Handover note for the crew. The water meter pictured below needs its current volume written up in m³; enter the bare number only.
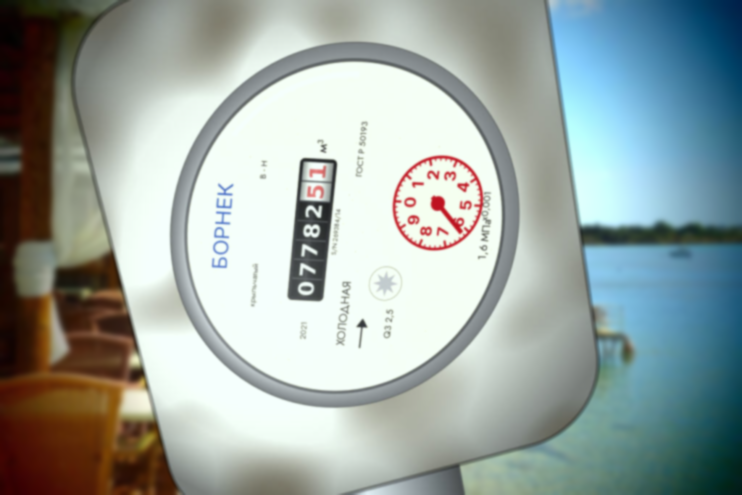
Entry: 7782.516
